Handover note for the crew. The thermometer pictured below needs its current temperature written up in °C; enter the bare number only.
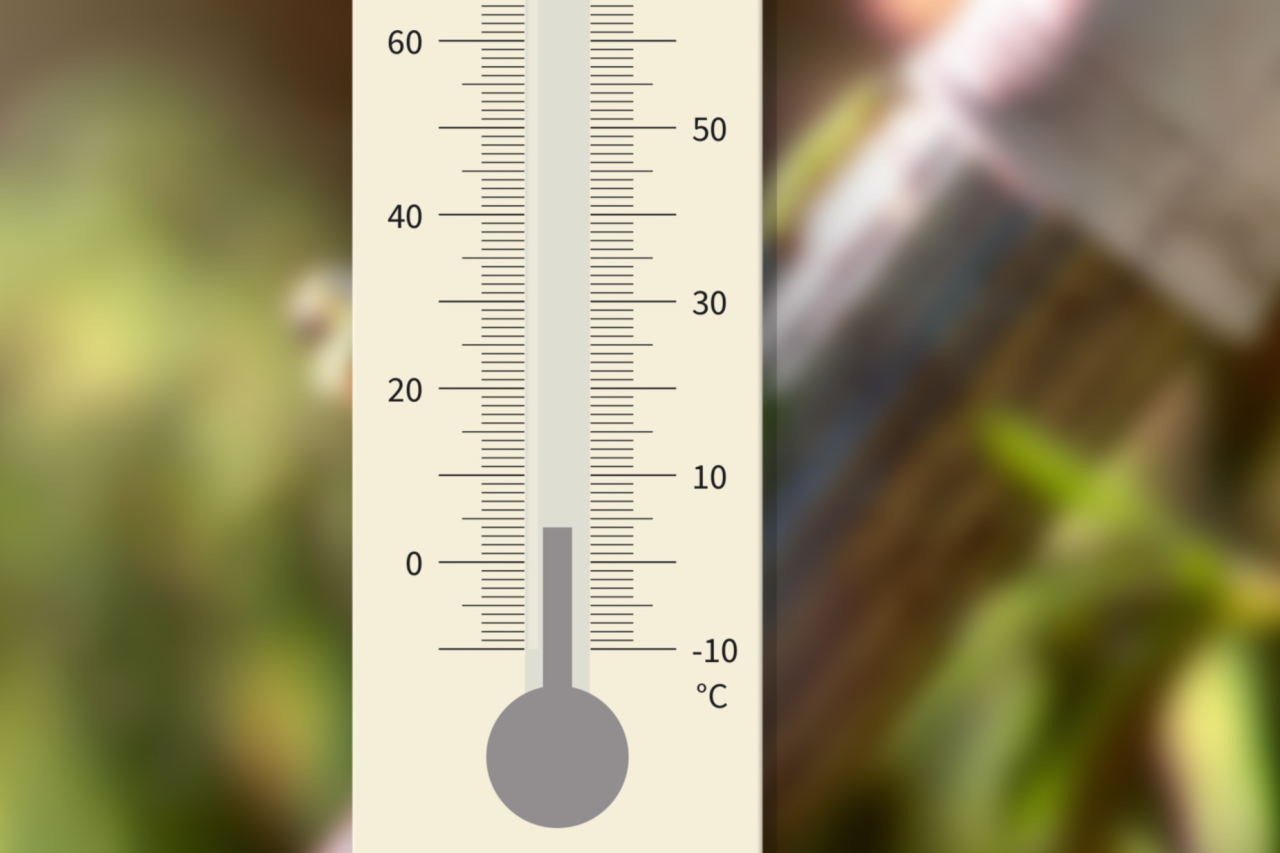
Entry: 4
